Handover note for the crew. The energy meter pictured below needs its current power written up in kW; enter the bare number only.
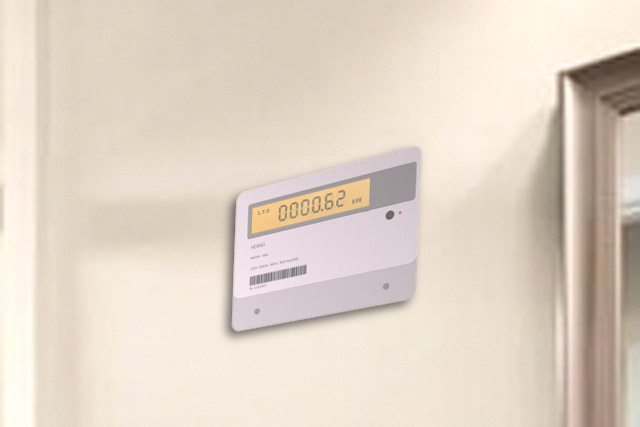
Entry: 0.62
